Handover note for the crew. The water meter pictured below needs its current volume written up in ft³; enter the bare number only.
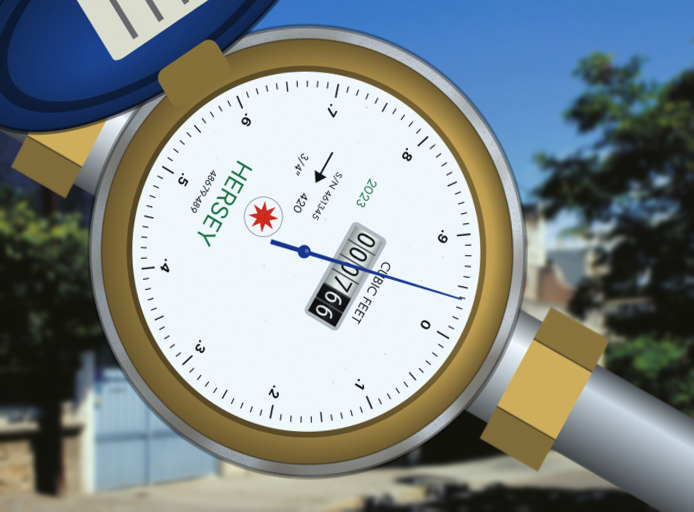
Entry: 765.96
